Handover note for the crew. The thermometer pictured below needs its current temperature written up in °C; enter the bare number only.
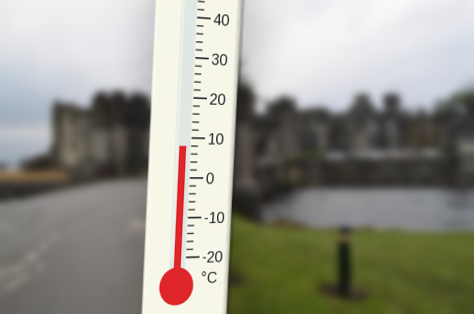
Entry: 8
